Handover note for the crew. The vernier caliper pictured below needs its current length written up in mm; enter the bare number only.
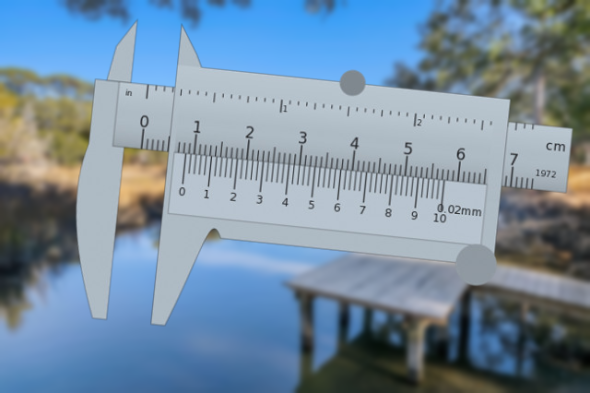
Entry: 8.4
